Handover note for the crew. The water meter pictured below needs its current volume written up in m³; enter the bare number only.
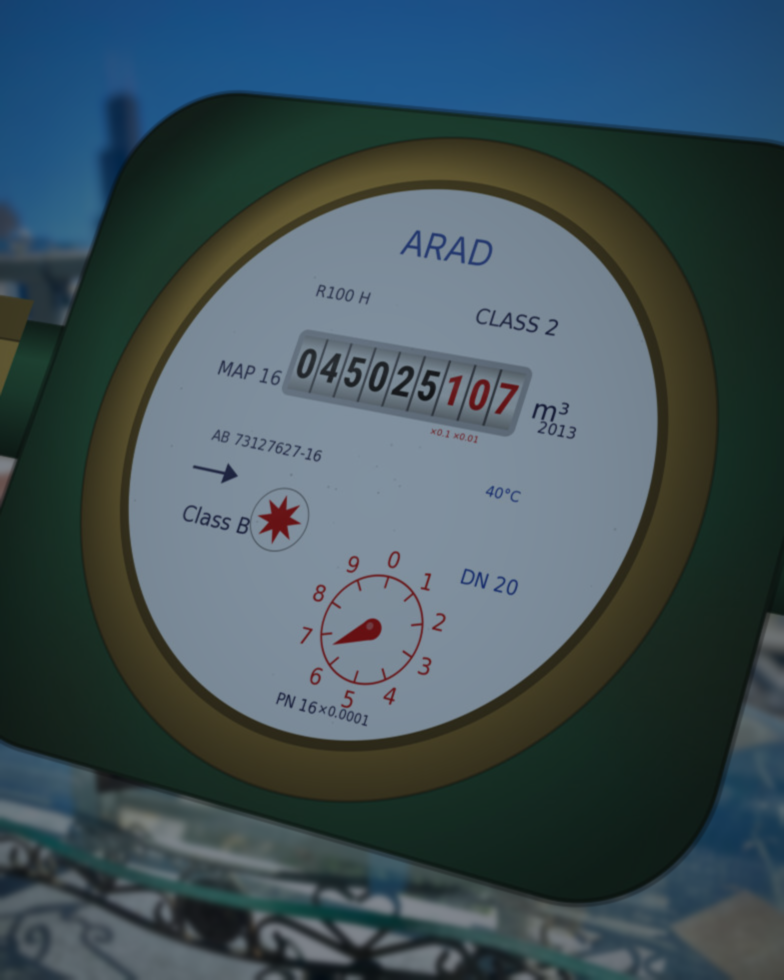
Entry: 45025.1076
